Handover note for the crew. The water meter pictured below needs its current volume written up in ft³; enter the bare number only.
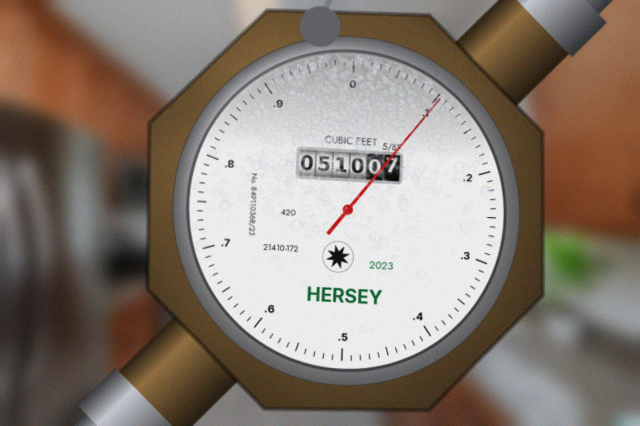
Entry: 51007.10
